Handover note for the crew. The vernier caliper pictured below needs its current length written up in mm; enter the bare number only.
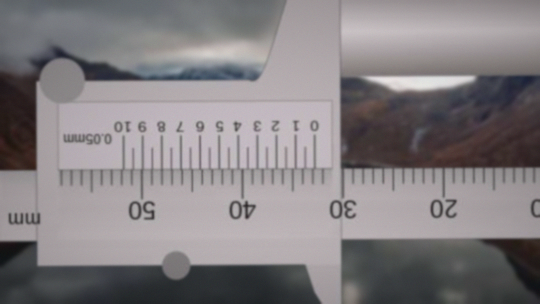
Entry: 32.8
